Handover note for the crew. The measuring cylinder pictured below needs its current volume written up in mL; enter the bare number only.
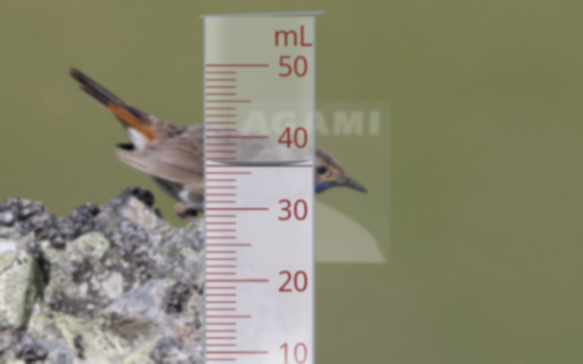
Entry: 36
